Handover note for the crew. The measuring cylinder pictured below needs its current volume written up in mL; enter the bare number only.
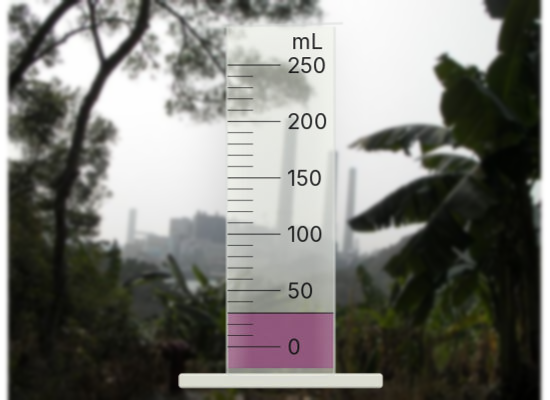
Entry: 30
